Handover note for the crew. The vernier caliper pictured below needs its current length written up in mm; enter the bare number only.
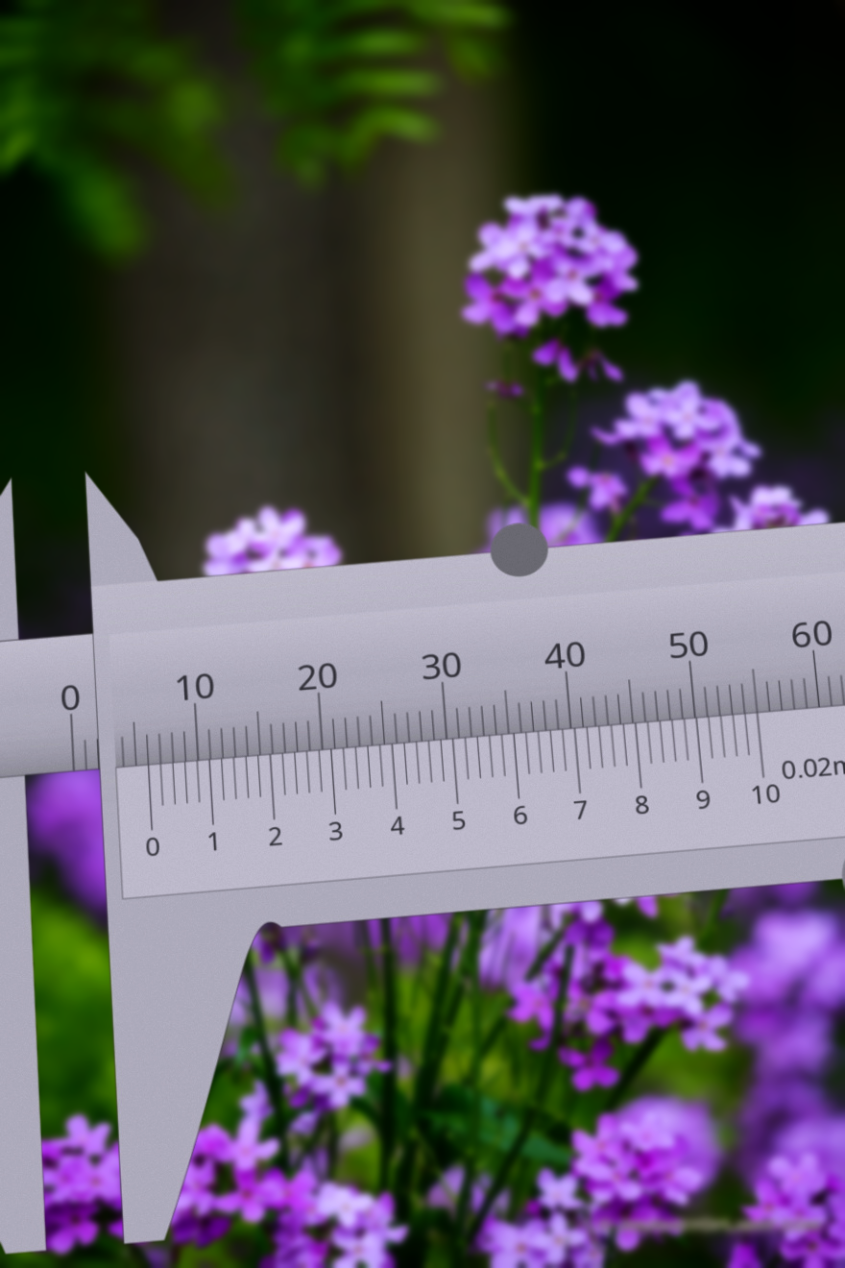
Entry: 6.0
